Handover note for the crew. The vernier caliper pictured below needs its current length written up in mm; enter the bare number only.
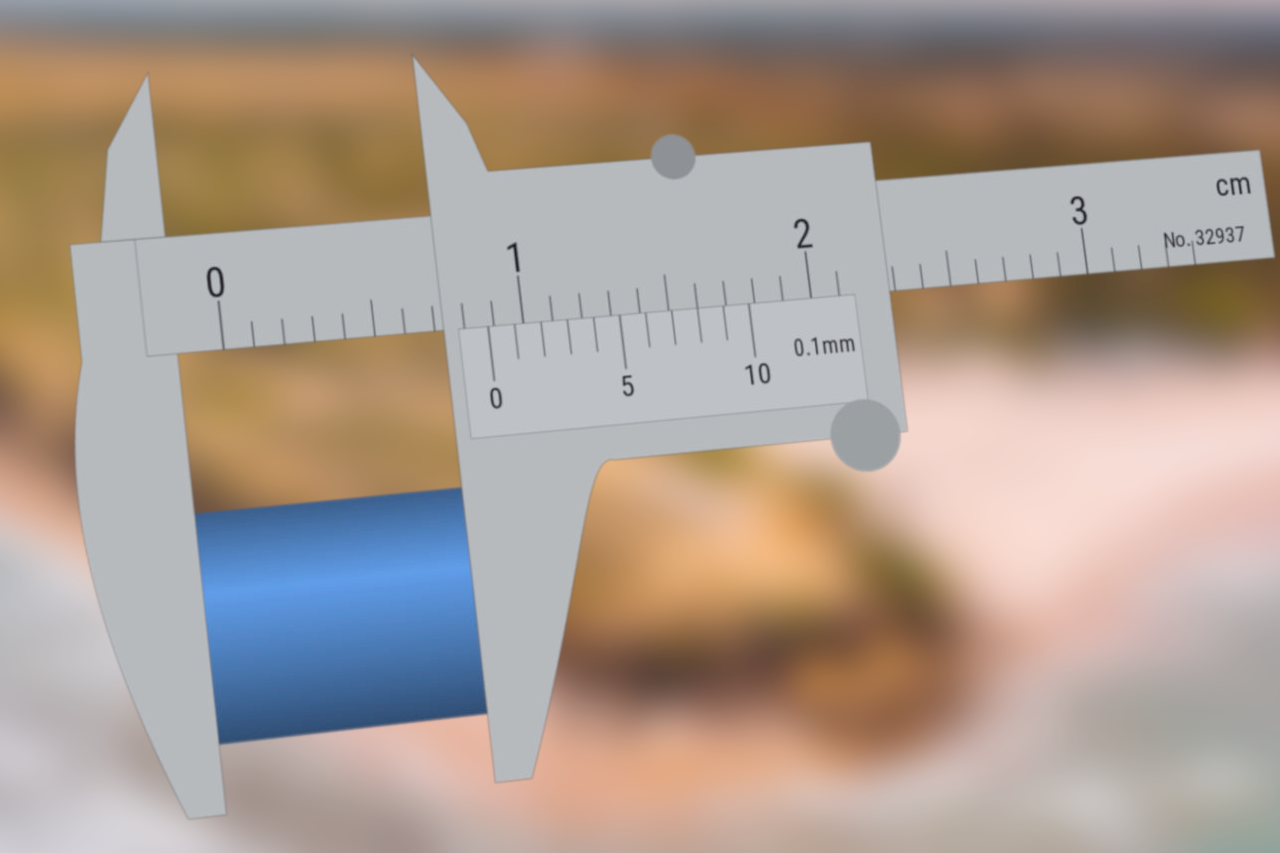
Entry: 8.8
